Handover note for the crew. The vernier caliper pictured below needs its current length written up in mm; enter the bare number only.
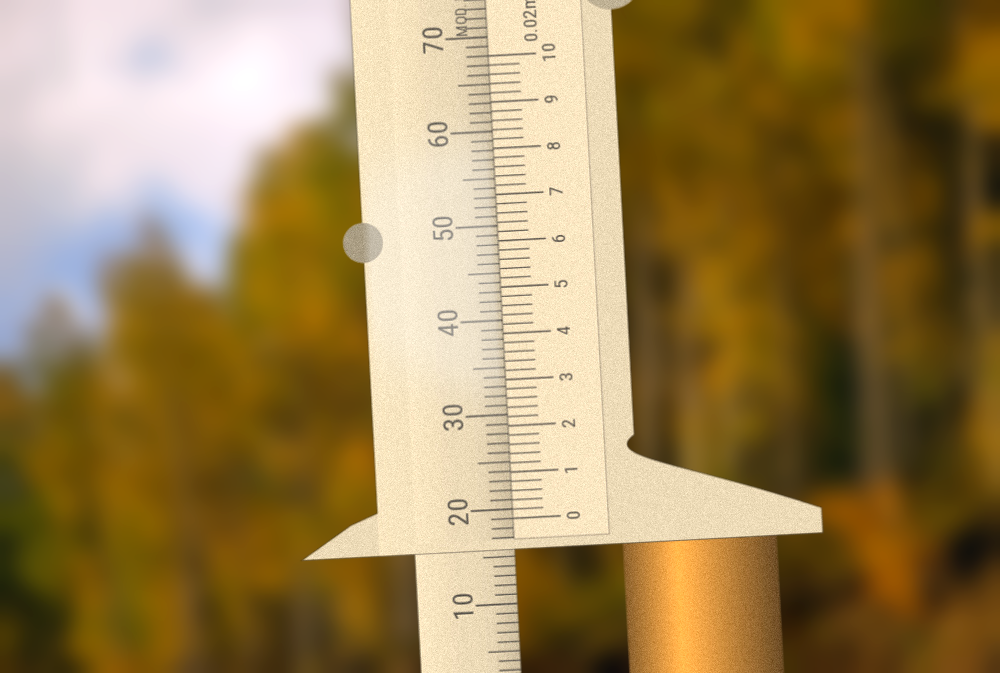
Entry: 19.0
